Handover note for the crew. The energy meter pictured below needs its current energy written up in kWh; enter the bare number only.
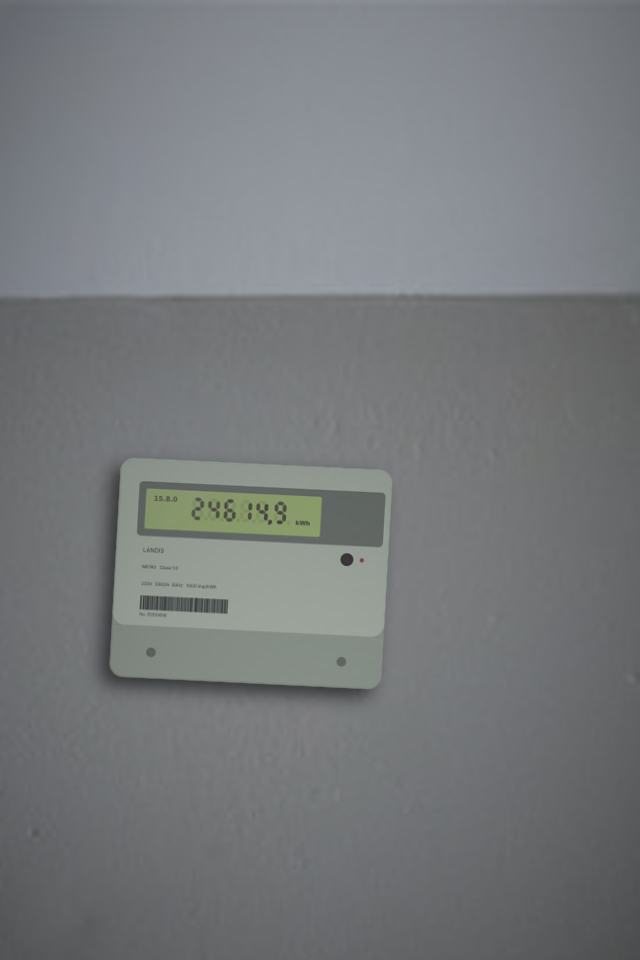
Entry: 24614.9
